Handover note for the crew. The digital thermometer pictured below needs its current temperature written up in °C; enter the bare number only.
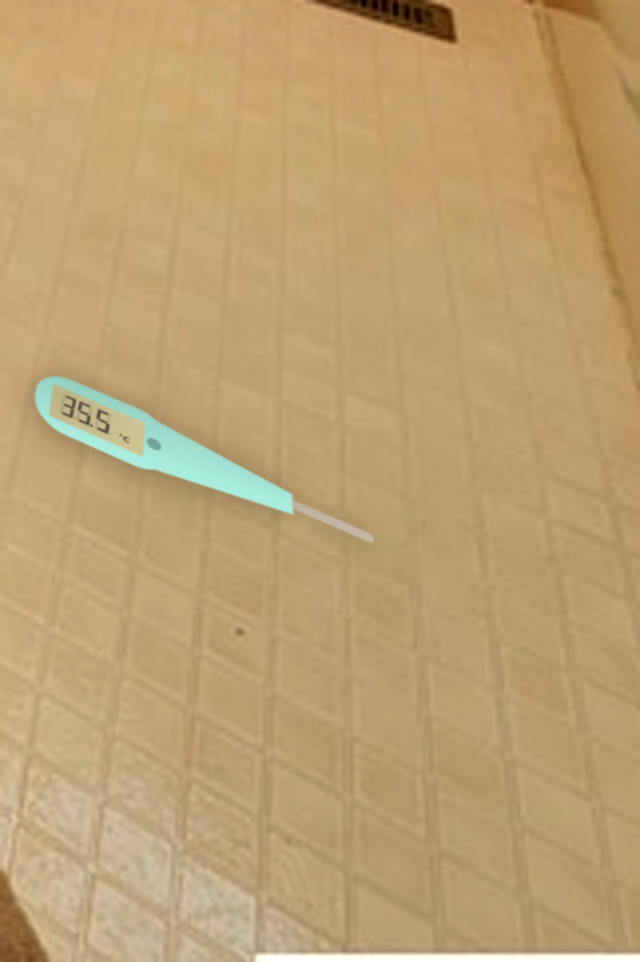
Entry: 35.5
